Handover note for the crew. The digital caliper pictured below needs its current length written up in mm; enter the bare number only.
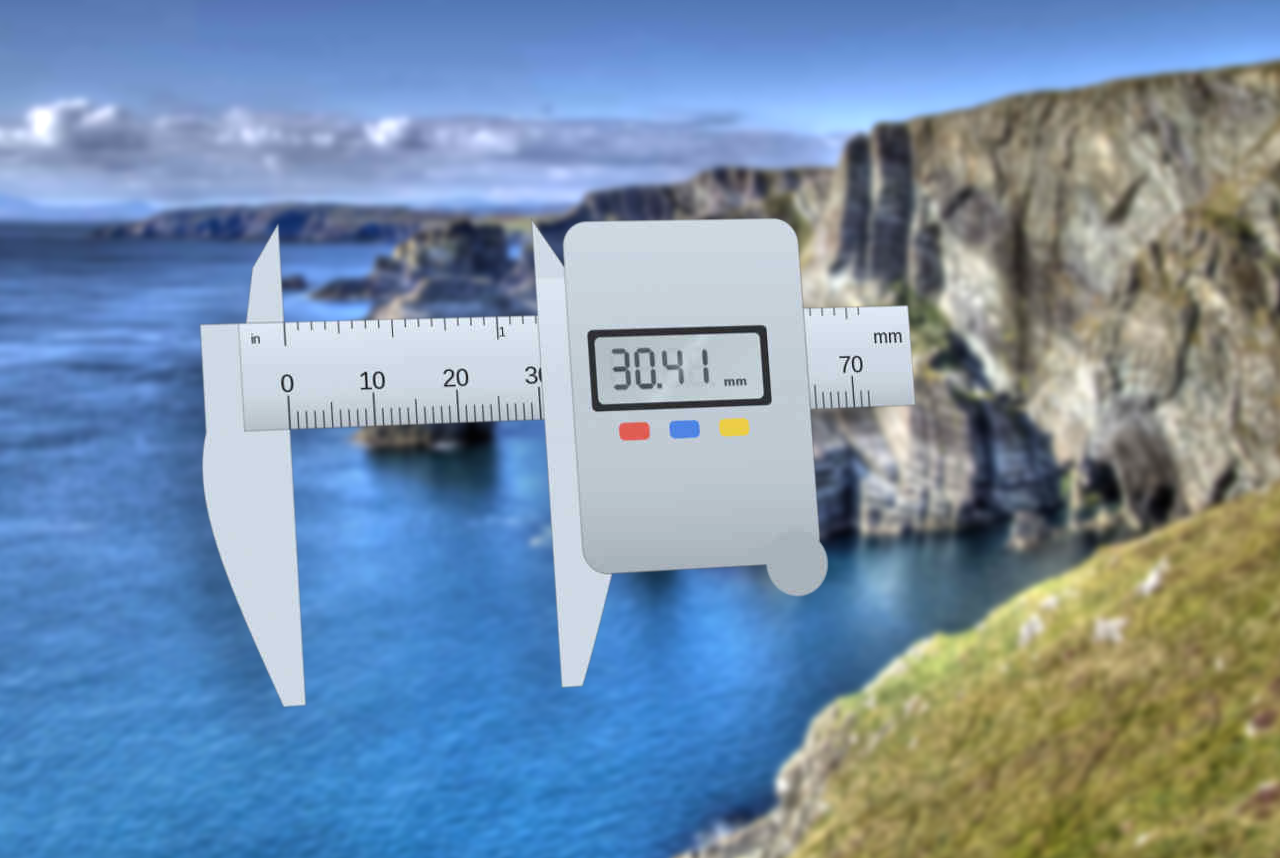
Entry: 30.41
